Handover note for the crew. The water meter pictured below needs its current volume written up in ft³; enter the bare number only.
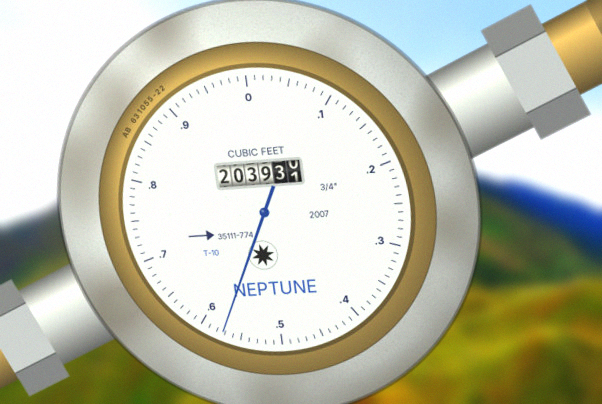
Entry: 203930.57
